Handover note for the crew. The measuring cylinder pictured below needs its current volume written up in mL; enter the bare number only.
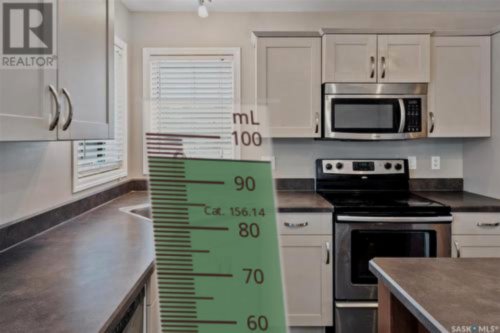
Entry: 95
